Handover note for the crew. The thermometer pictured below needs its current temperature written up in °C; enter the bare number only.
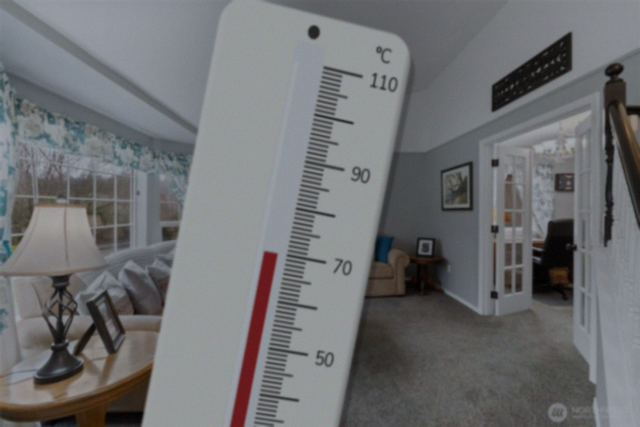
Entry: 70
